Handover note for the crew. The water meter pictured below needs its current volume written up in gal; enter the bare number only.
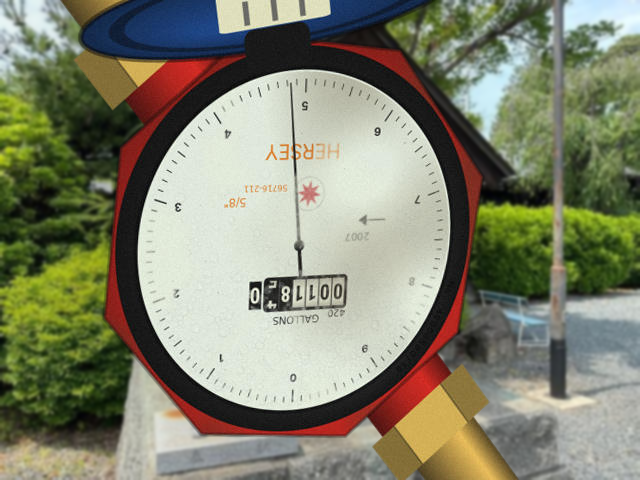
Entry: 11844.8
